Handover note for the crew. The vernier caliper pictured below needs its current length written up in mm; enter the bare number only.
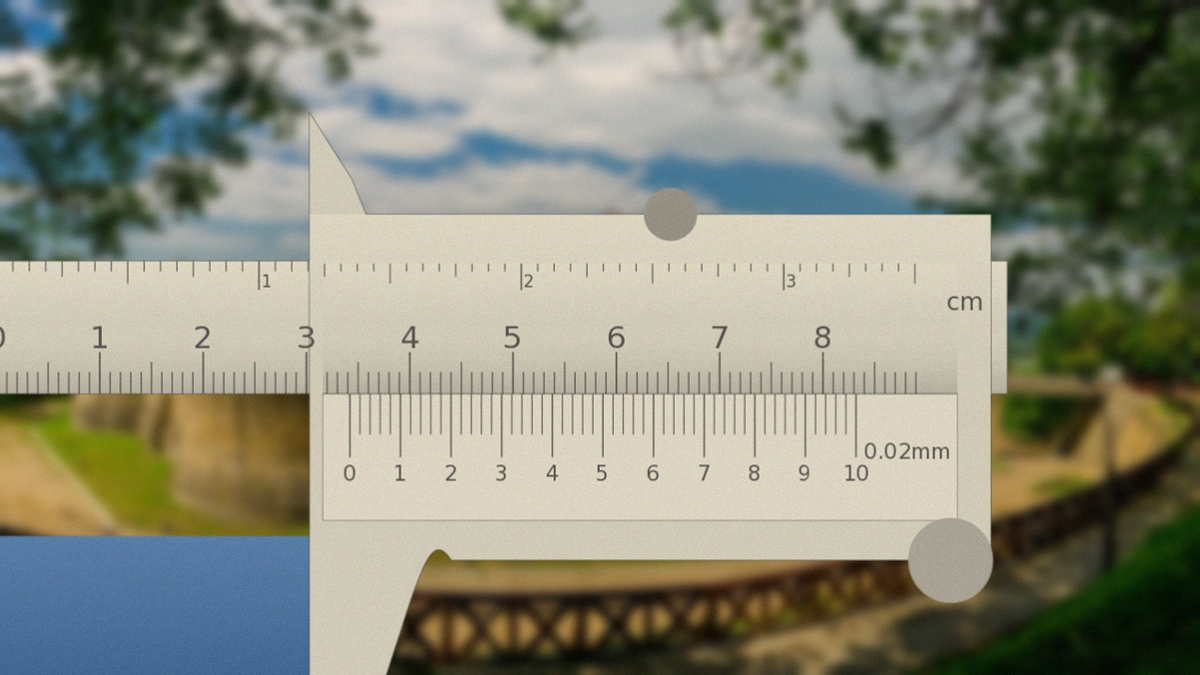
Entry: 34.2
